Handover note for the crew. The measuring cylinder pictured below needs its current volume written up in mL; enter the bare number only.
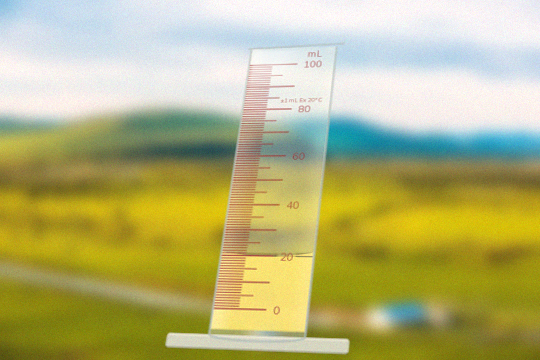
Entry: 20
